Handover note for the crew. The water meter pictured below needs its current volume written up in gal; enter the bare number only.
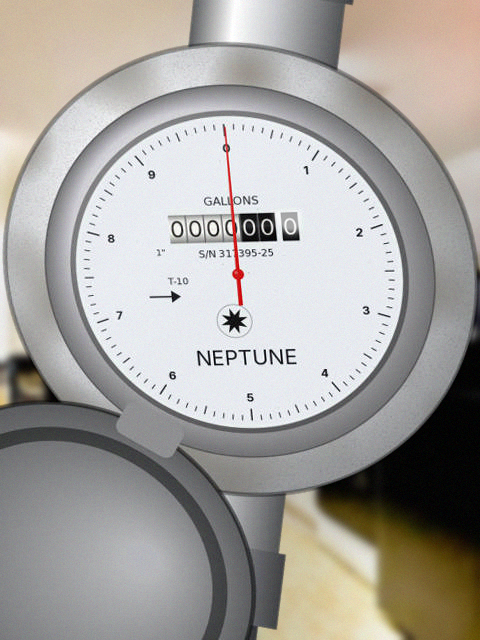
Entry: 0.0
